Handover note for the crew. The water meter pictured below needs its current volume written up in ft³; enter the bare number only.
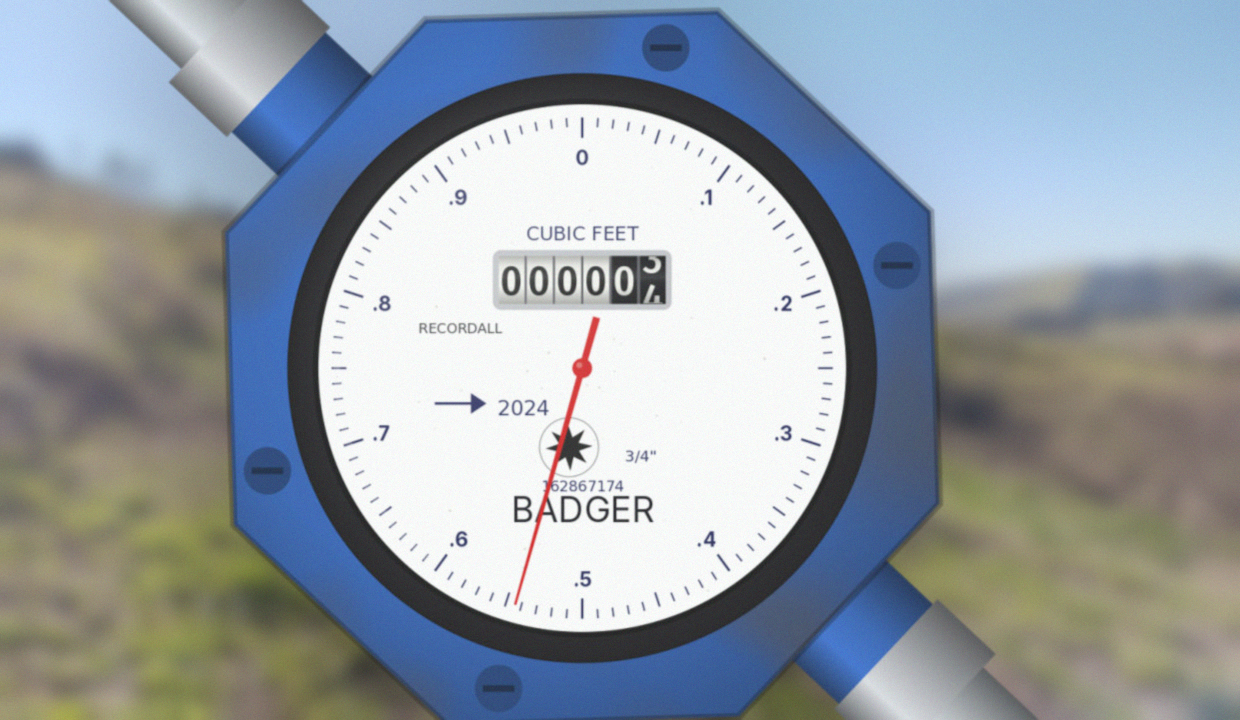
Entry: 3.54
